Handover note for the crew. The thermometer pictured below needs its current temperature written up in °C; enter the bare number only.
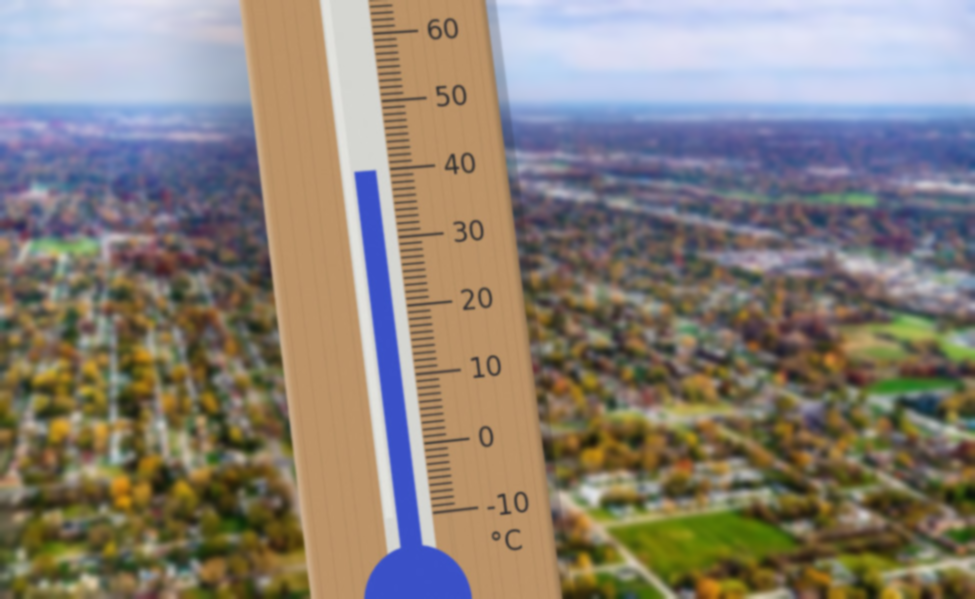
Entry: 40
